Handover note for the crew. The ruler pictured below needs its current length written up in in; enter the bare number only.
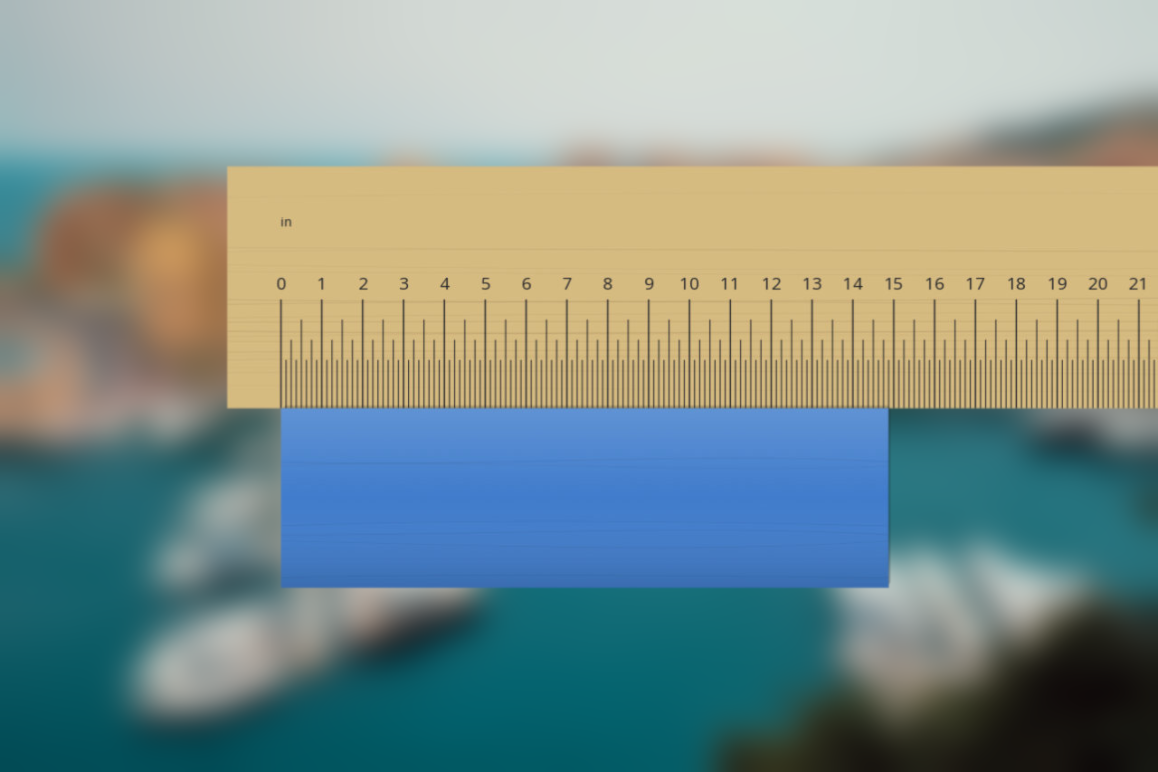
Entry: 14.875
